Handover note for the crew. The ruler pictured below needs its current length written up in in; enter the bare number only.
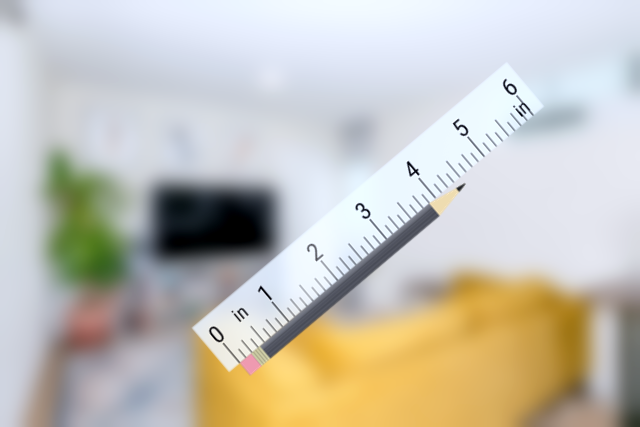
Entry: 4.5
